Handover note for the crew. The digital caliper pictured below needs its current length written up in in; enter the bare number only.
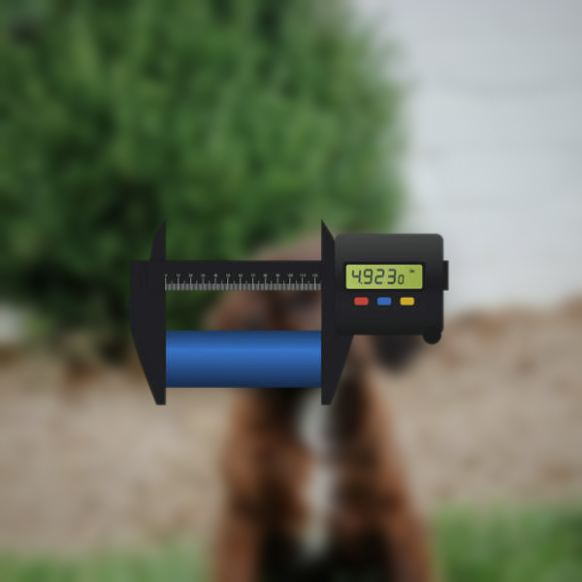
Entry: 4.9230
